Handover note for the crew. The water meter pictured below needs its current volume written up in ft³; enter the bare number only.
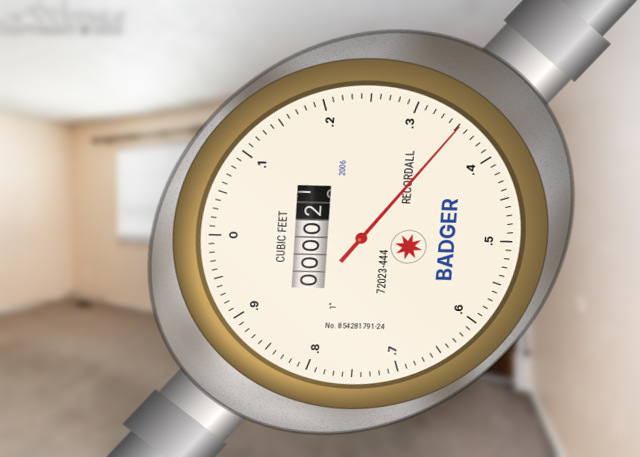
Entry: 21.35
